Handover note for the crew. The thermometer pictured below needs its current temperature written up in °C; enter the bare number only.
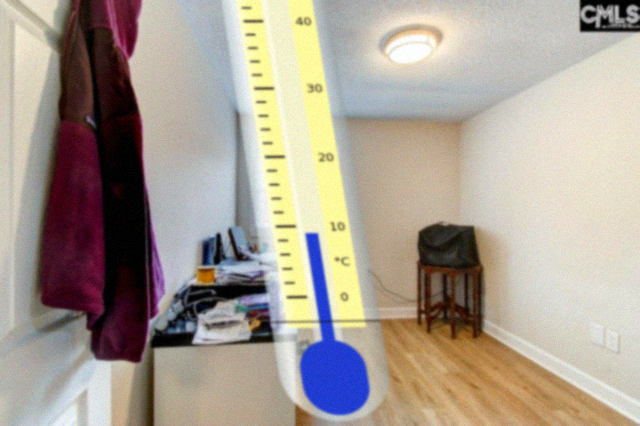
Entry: 9
